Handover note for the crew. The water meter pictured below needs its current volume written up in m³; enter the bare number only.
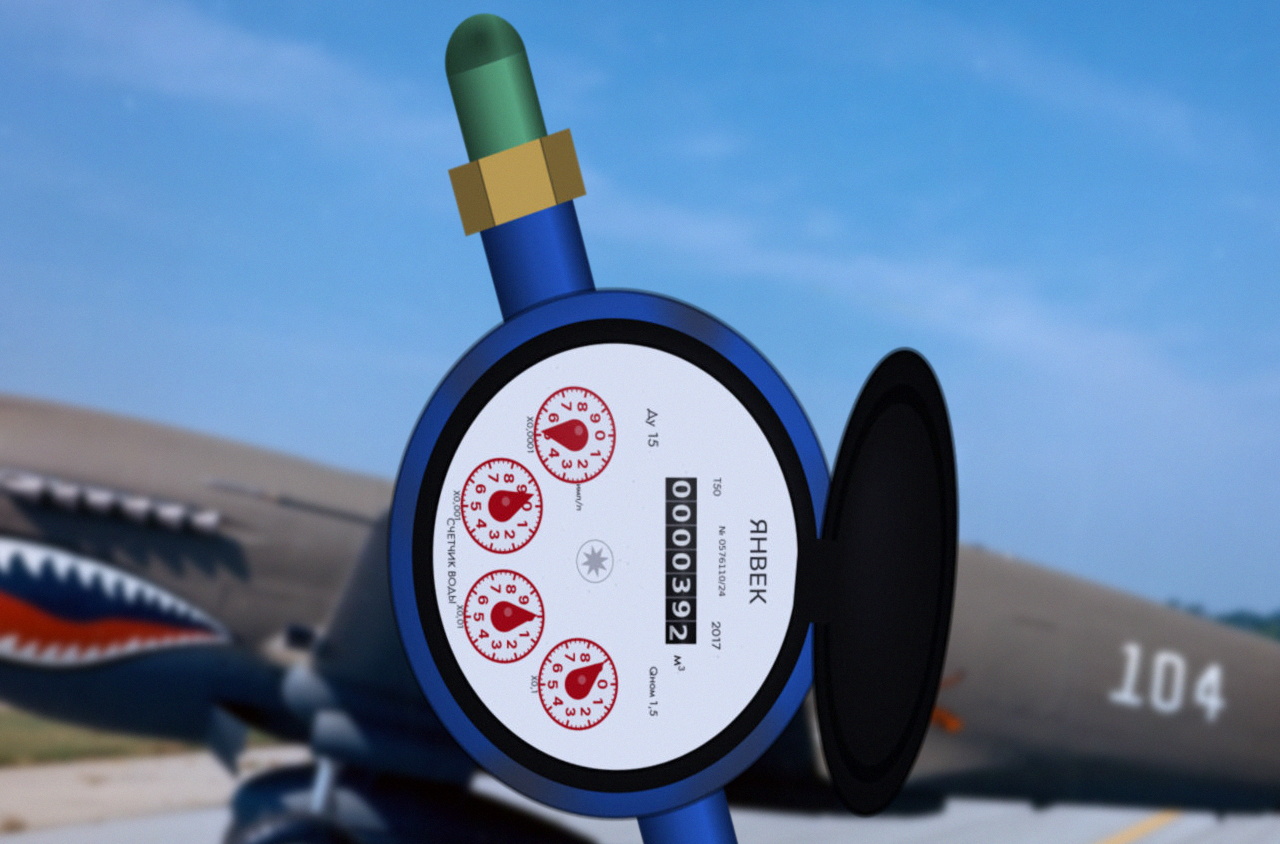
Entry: 391.8995
